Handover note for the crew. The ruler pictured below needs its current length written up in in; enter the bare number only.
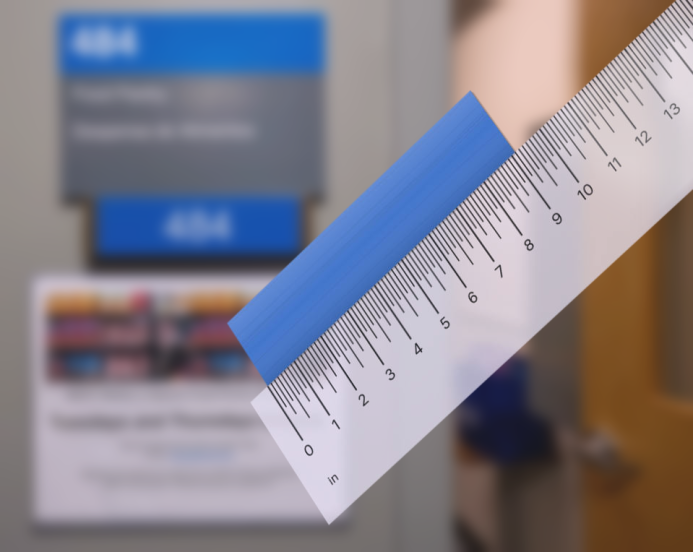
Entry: 9.125
